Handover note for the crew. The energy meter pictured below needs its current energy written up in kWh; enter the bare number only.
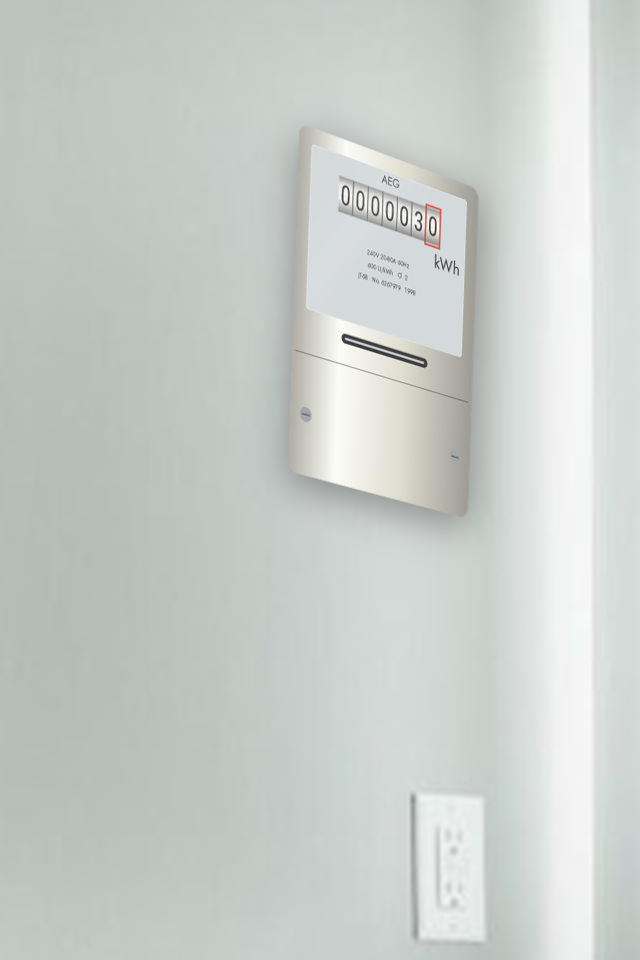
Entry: 3.0
